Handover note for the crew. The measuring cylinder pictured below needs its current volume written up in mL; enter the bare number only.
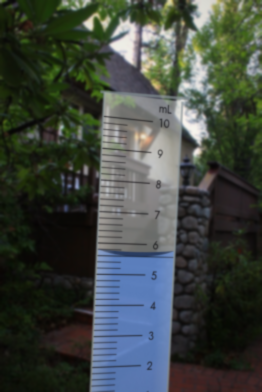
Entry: 5.6
